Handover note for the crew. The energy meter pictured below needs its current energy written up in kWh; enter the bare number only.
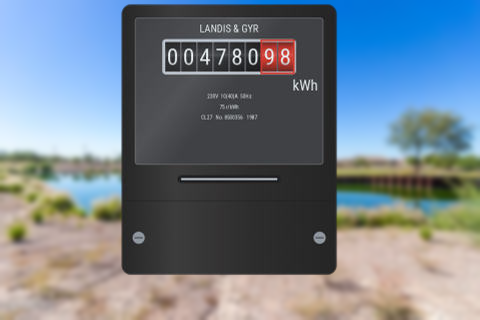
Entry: 4780.98
